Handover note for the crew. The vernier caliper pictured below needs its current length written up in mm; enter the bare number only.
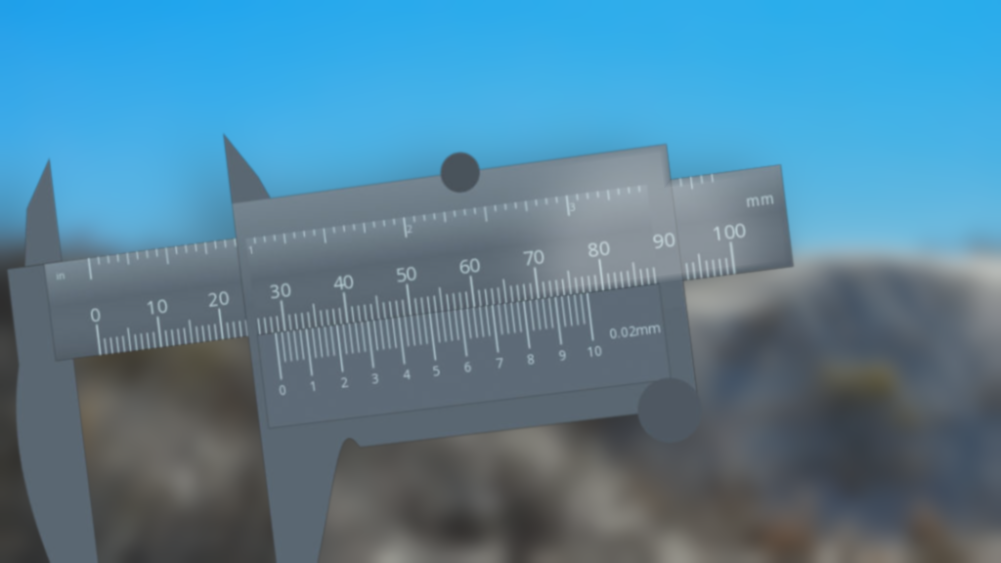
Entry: 28.5
